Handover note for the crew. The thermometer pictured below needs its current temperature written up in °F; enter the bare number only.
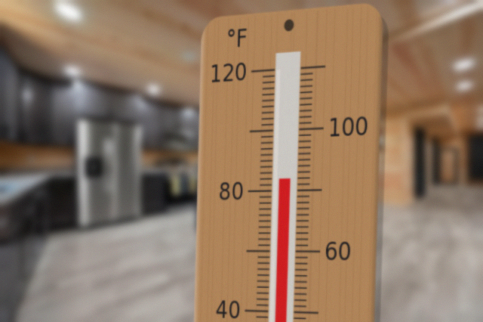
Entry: 84
